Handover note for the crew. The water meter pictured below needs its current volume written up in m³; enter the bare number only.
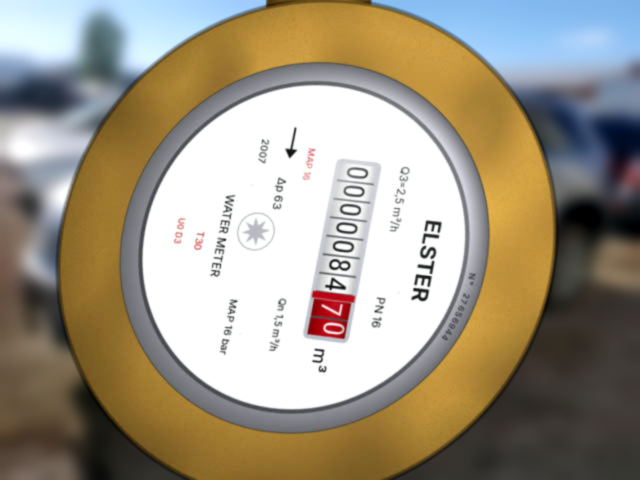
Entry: 84.70
